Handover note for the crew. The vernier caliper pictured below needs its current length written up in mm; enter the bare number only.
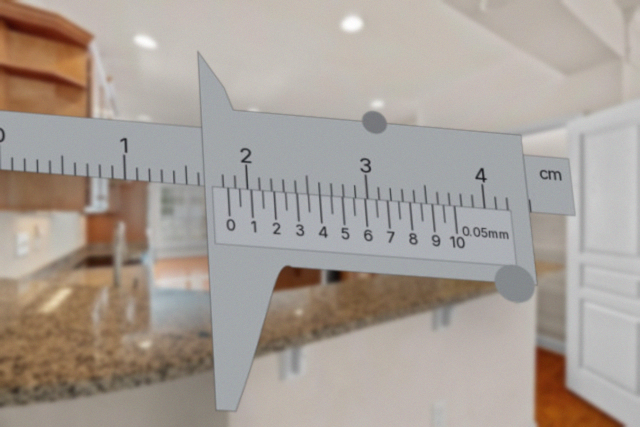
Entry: 18.4
